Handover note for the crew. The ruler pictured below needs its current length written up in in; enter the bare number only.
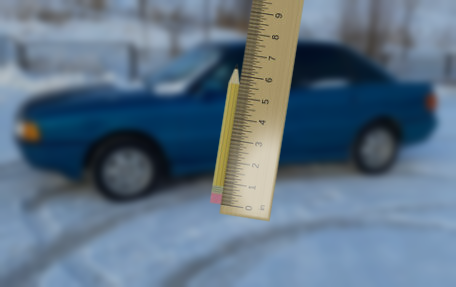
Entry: 6.5
